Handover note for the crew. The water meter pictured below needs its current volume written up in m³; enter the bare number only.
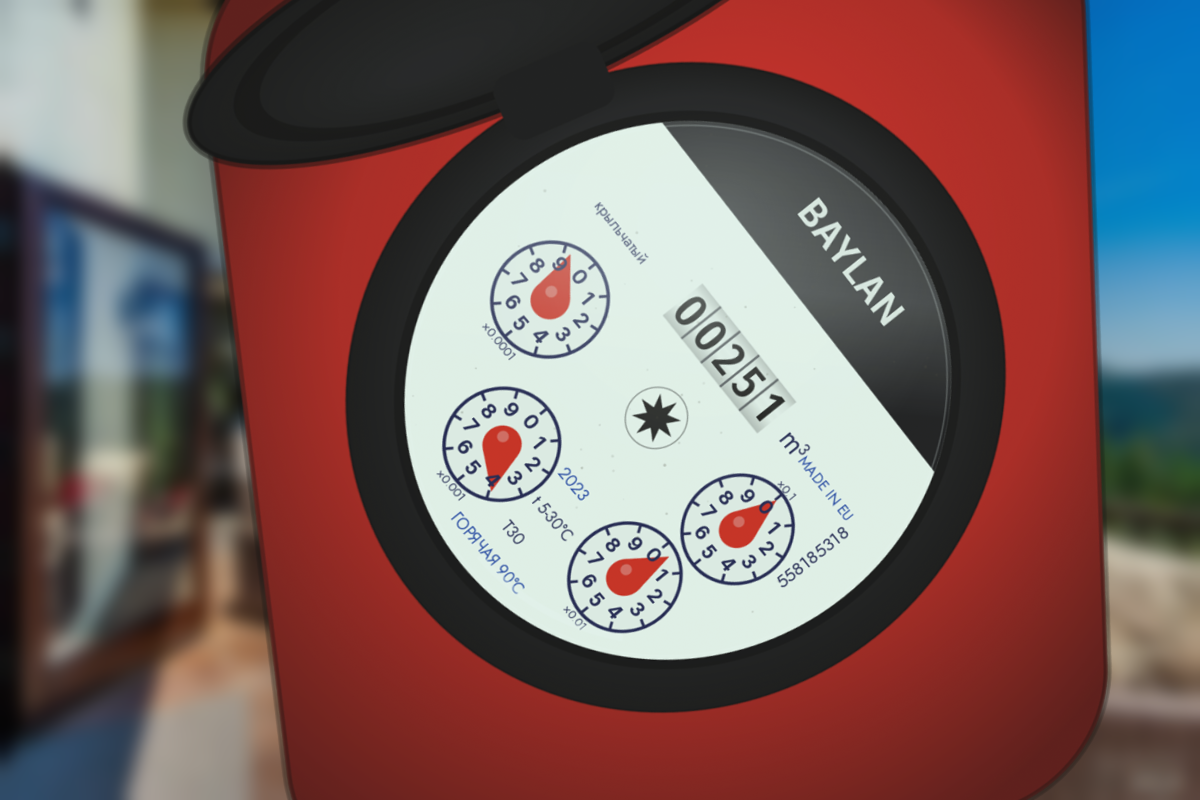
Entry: 251.0039
